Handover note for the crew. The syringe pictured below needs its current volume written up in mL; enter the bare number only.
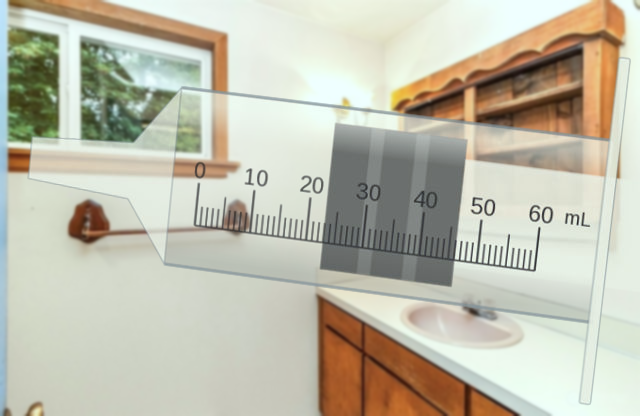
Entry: 23
